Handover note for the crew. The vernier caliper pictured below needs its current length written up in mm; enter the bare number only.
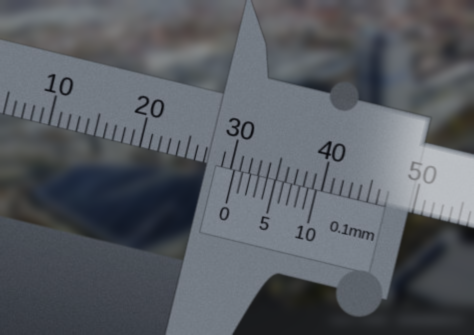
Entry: 30.4
